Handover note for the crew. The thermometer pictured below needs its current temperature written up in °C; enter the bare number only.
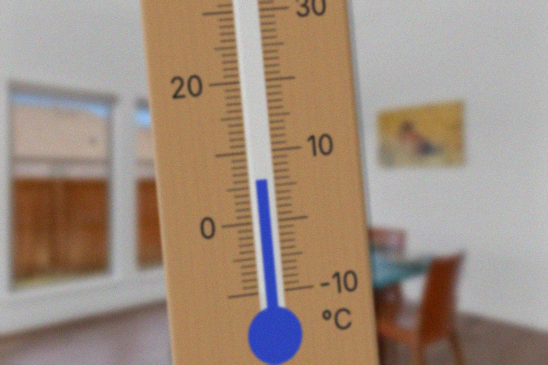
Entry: 6
